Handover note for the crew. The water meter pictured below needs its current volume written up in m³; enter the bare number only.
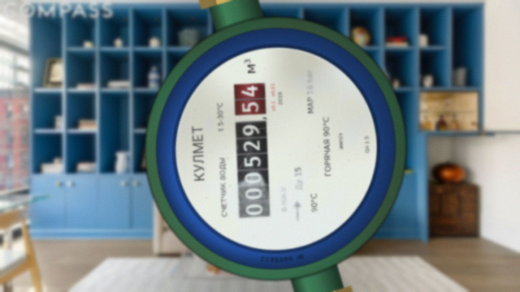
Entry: 529.54
